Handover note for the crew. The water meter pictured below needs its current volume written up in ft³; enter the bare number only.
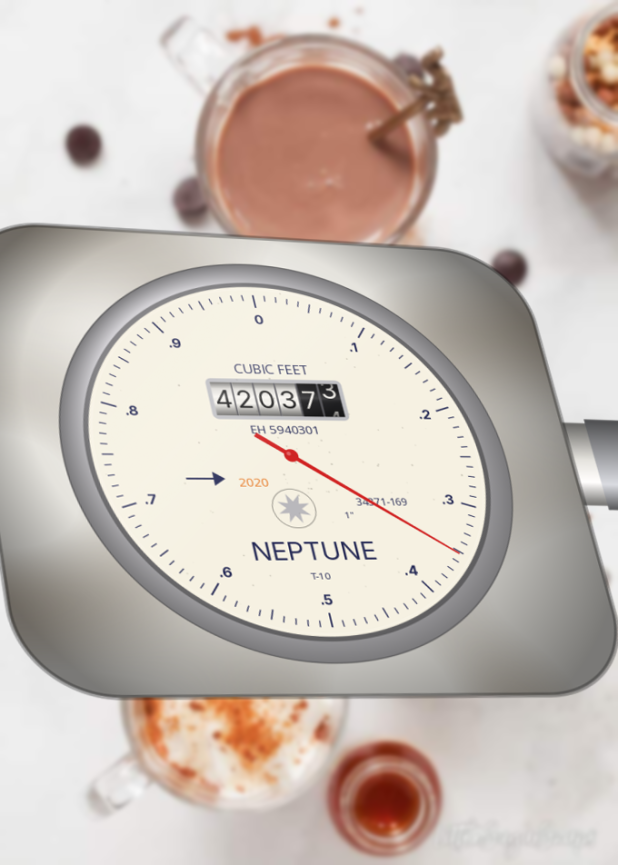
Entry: 420373.35
